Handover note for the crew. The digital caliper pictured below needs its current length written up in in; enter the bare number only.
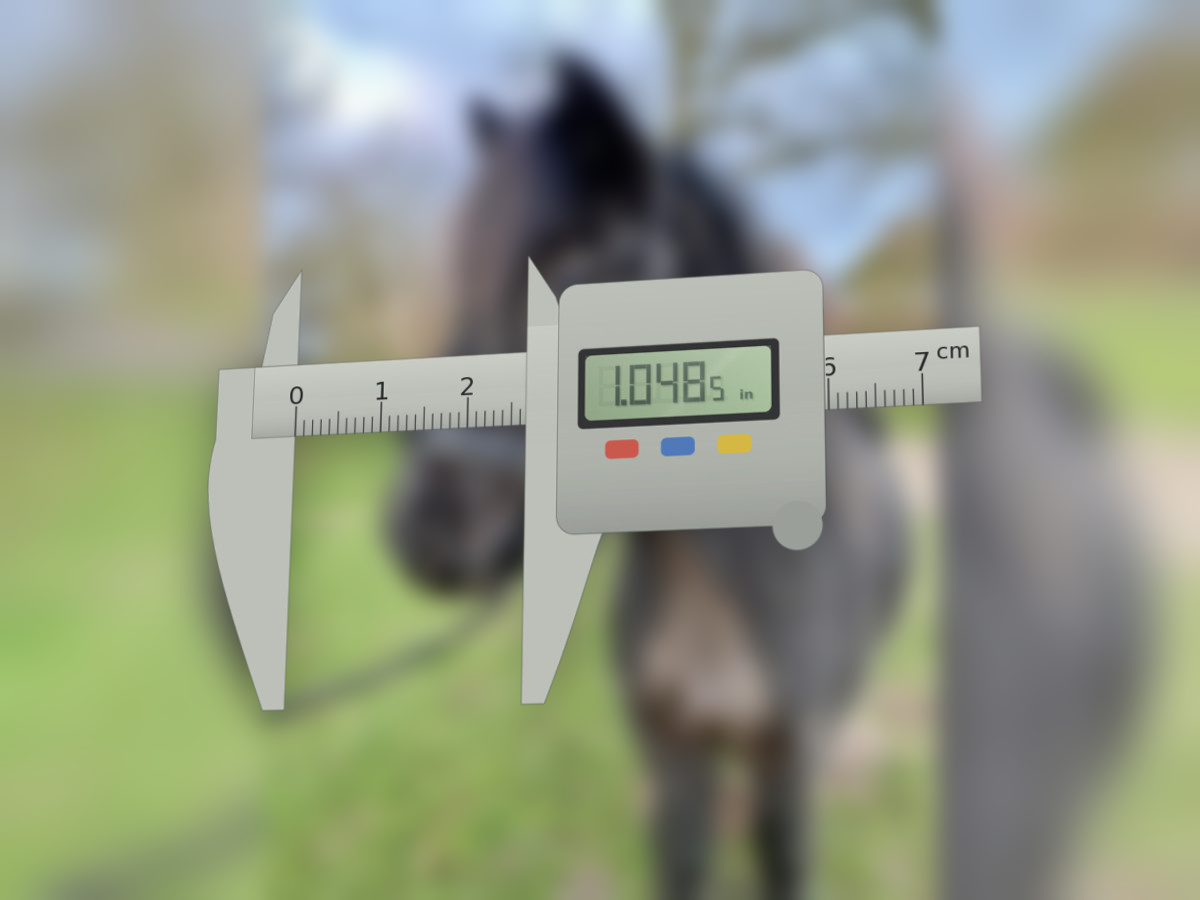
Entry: 1.0485
